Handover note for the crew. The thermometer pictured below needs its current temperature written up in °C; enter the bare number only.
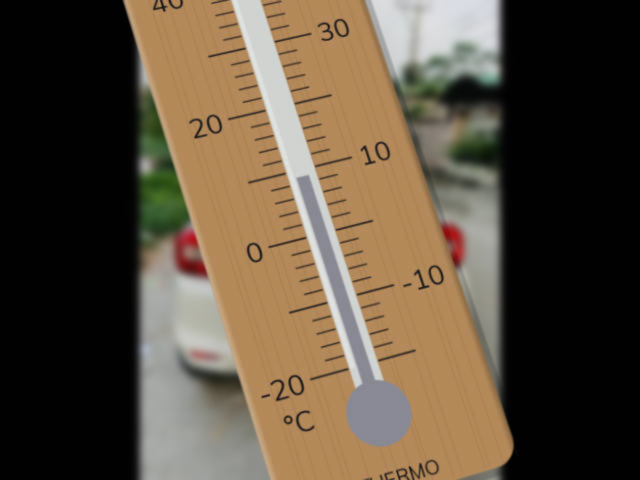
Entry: 9
